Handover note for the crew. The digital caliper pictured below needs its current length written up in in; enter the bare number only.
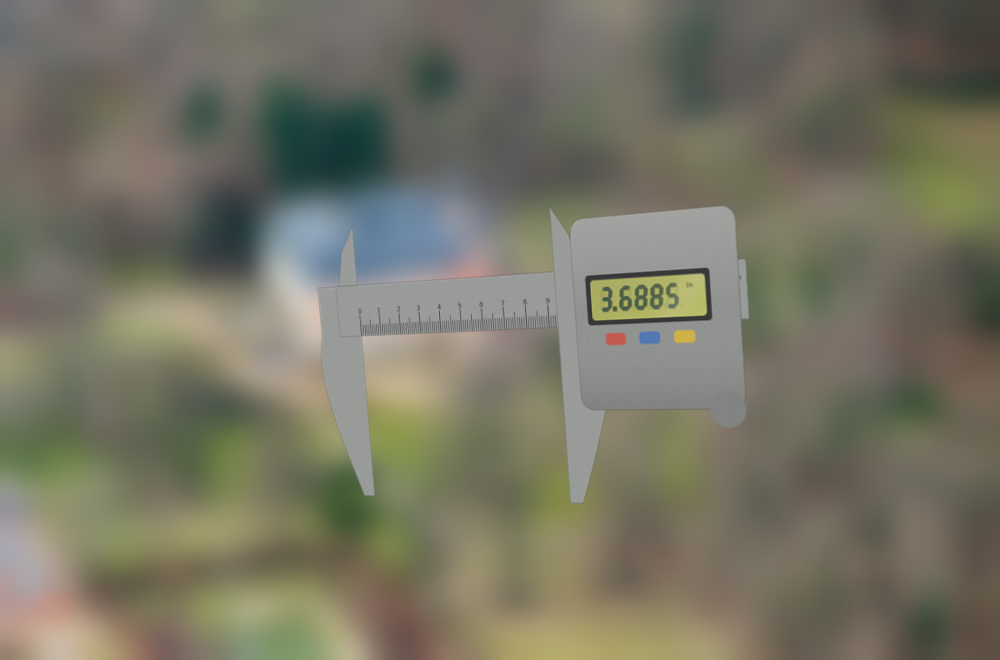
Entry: 3.6885
